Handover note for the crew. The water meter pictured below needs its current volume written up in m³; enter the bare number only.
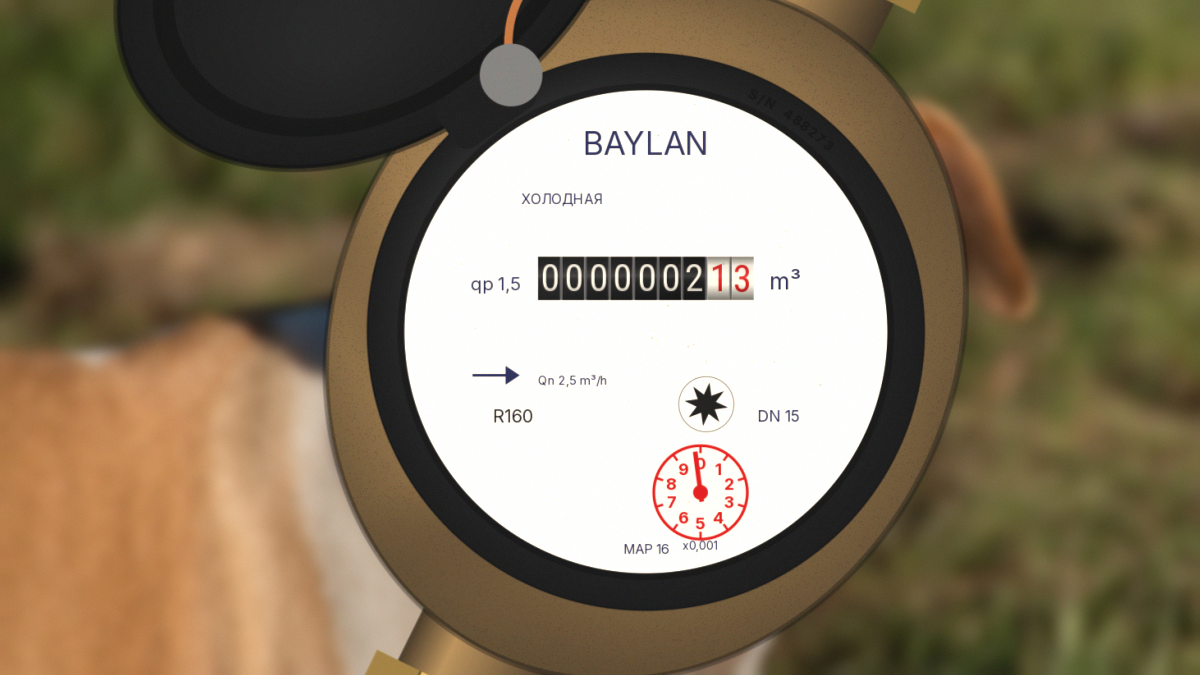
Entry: 2.129
